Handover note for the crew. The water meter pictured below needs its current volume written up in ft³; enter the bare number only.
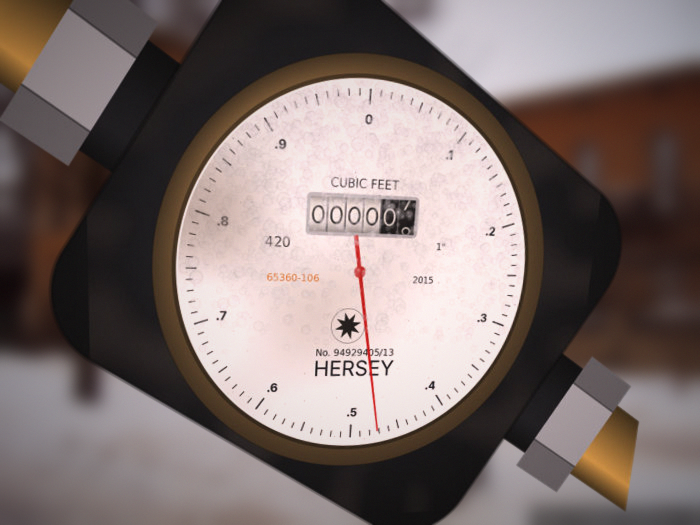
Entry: 7.47
